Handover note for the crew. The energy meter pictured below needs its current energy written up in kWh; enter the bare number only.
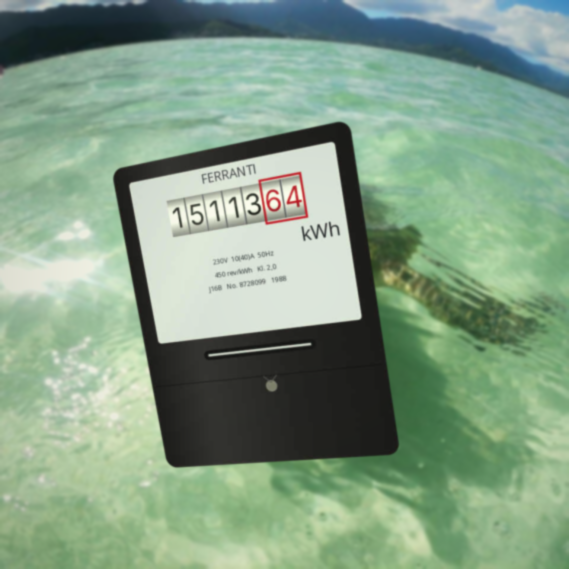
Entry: 15113.64
